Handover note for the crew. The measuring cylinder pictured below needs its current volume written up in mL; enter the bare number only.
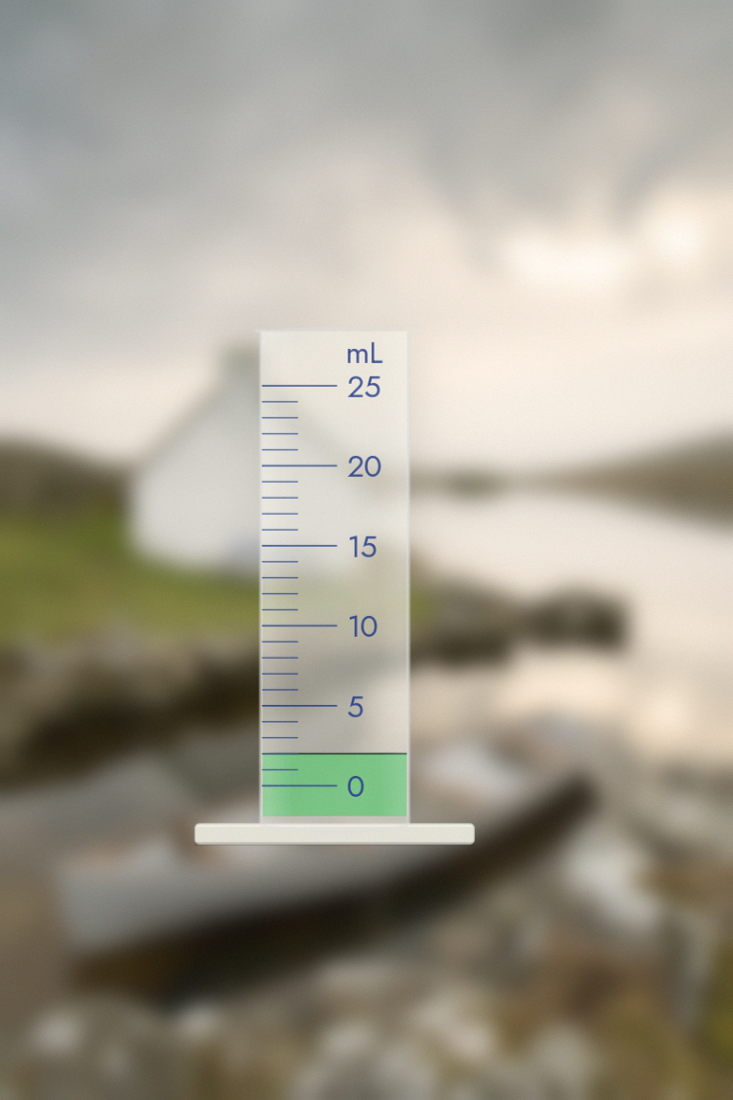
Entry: 2
